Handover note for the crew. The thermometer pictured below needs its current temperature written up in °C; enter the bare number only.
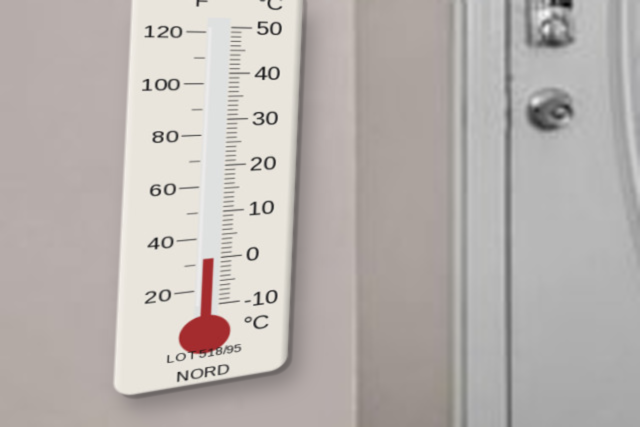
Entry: 0
